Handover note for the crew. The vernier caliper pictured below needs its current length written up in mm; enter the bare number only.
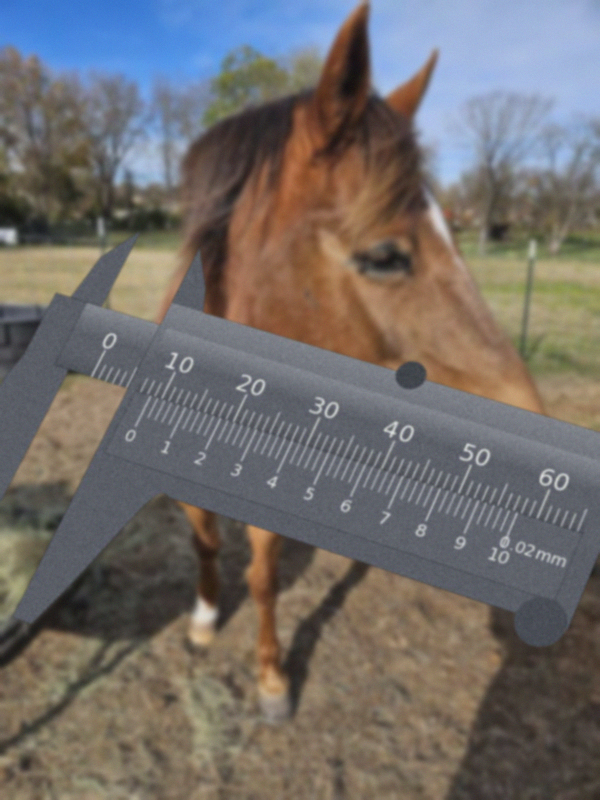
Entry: 8.5
